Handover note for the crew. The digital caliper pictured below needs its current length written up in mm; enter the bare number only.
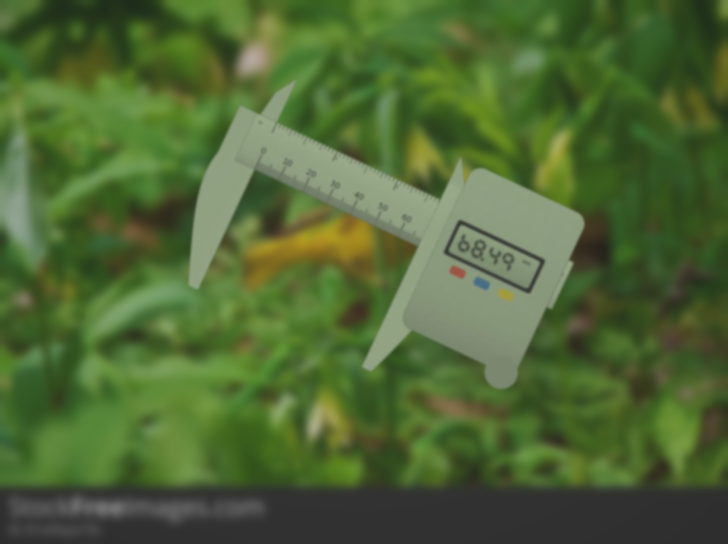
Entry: 68.49
